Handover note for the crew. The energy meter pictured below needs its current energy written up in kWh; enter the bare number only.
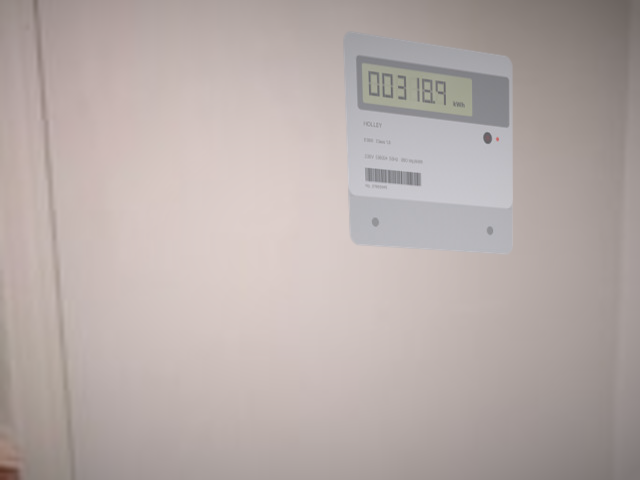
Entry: 318.9
